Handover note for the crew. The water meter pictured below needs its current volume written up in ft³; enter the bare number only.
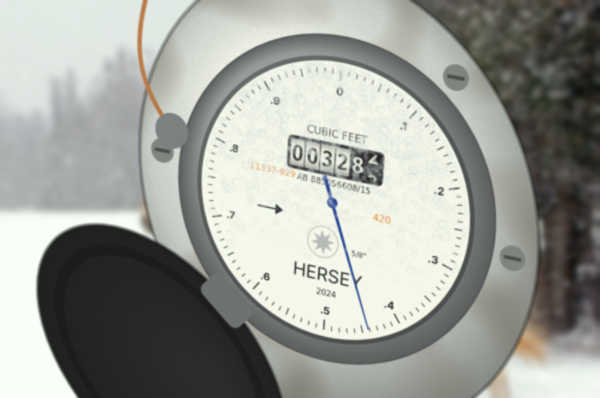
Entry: 3282.44
